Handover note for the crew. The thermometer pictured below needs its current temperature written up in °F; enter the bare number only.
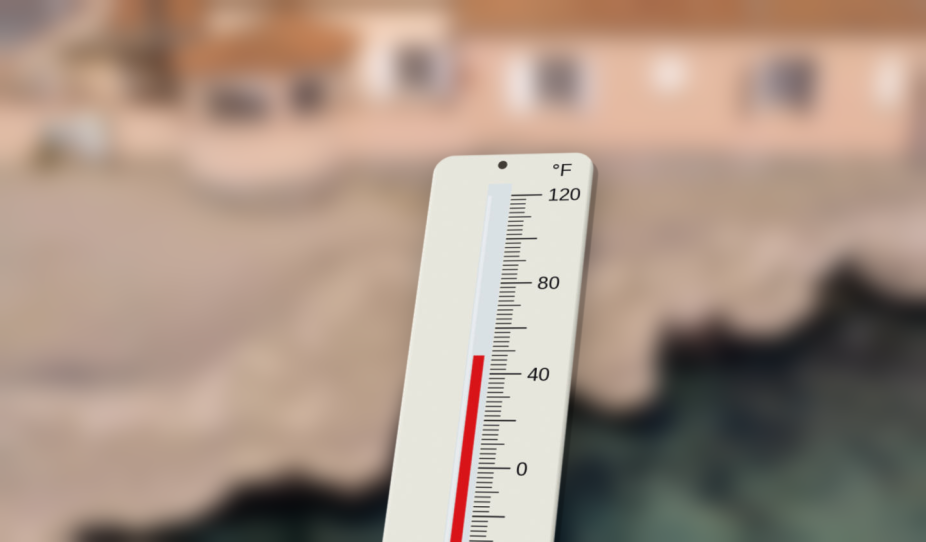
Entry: 48
